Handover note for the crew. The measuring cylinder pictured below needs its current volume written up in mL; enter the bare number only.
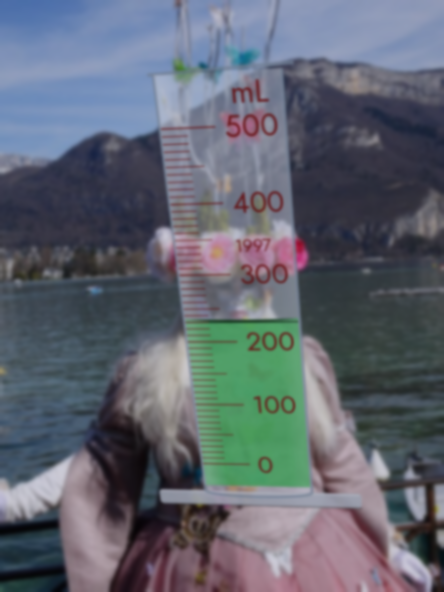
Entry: 230
